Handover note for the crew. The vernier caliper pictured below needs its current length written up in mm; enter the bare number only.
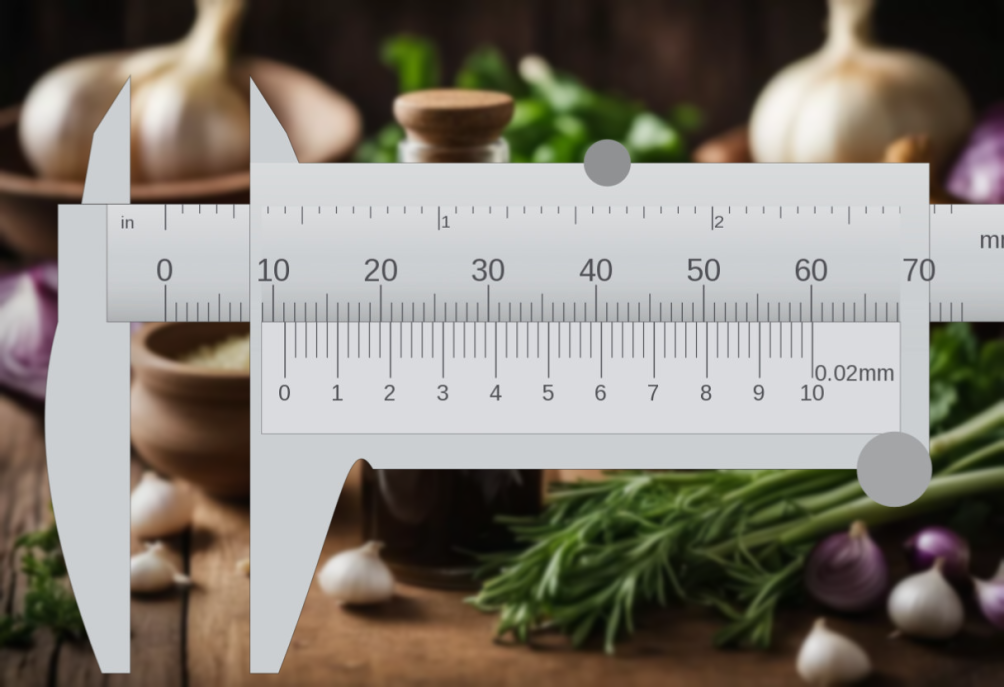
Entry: 11.1
